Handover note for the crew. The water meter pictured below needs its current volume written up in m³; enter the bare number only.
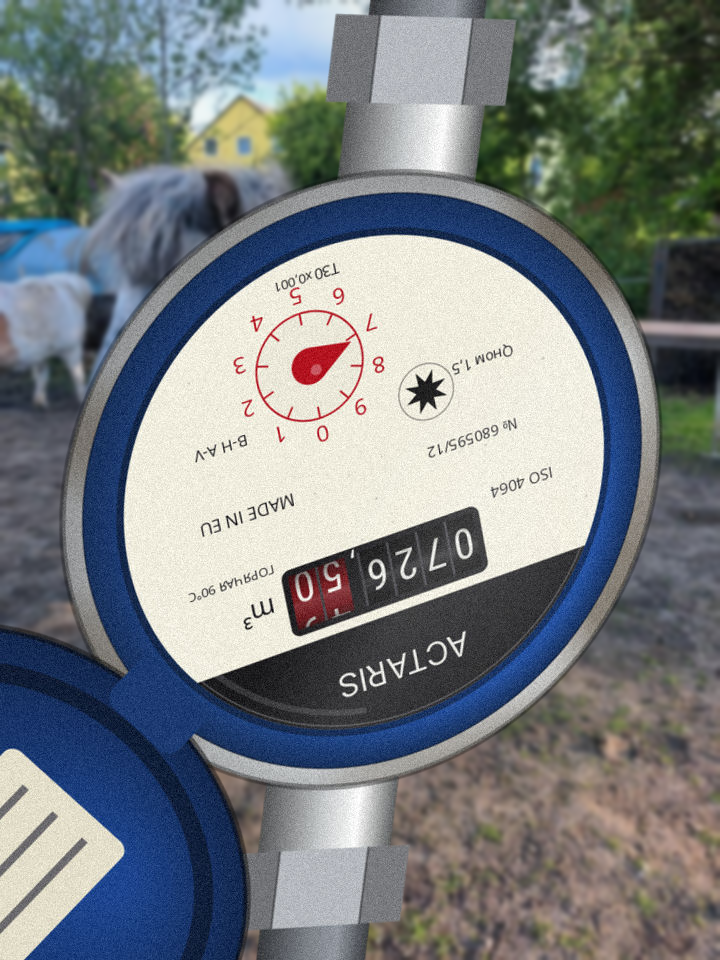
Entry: 726.497
